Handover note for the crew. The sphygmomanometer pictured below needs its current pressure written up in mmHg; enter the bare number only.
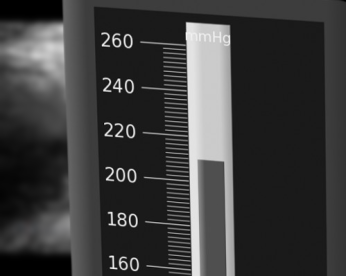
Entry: 210
